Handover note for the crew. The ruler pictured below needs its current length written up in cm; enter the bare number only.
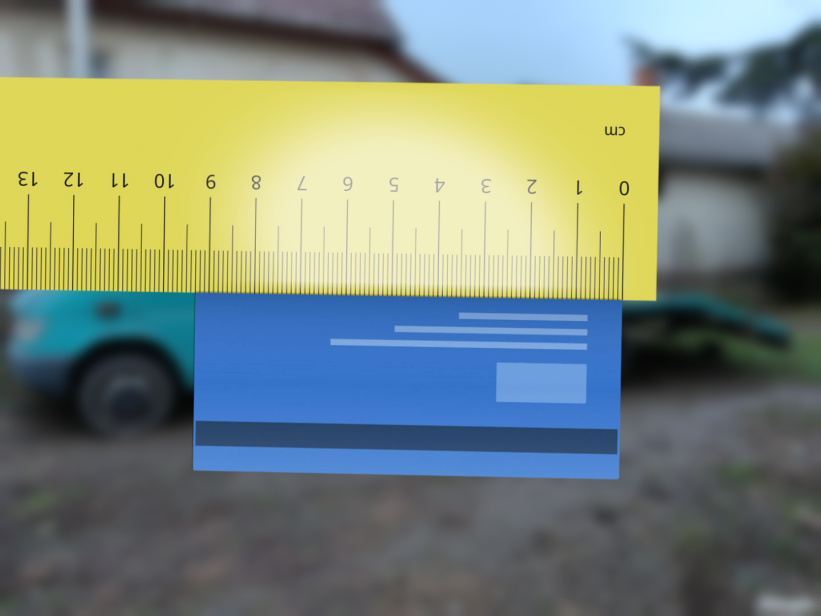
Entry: 9.3
